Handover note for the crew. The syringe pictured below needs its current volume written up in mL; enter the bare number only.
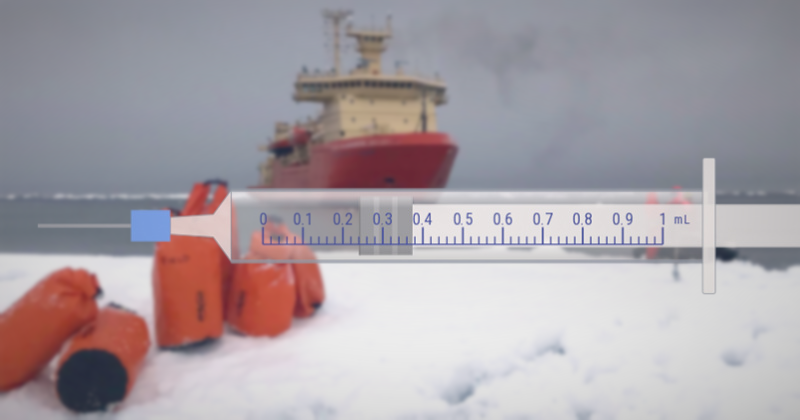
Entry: 0.24
